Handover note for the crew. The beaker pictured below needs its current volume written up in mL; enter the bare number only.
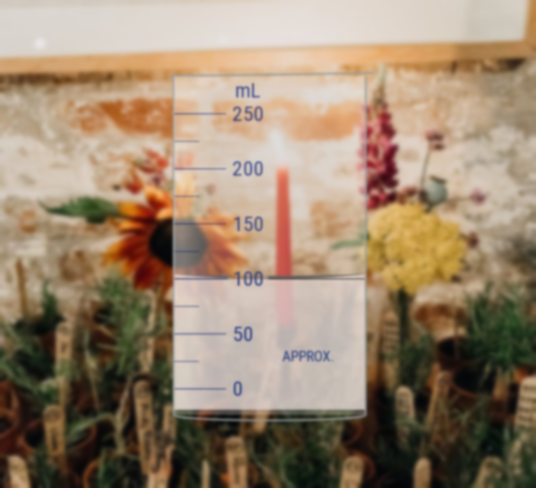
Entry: 100
